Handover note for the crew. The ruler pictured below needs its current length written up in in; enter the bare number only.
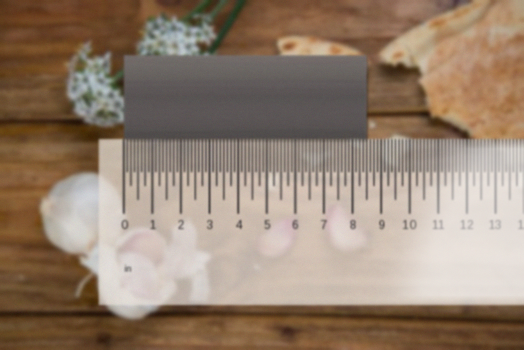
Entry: 8.5
